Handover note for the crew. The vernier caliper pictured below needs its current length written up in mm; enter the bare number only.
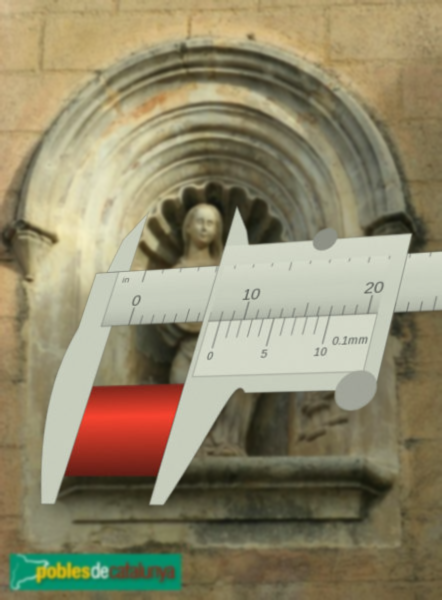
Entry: 8.0
